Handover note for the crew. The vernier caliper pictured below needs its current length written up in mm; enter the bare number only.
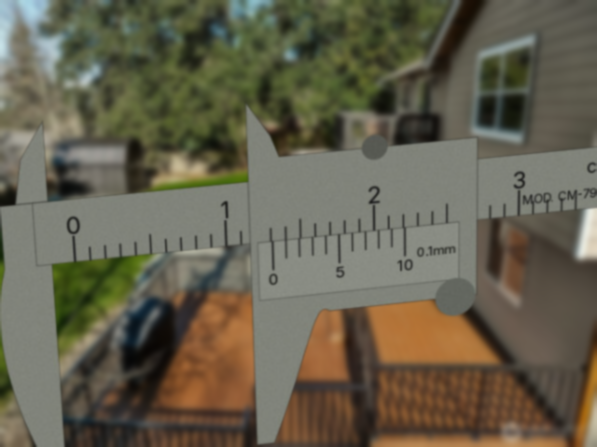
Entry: 13.1
